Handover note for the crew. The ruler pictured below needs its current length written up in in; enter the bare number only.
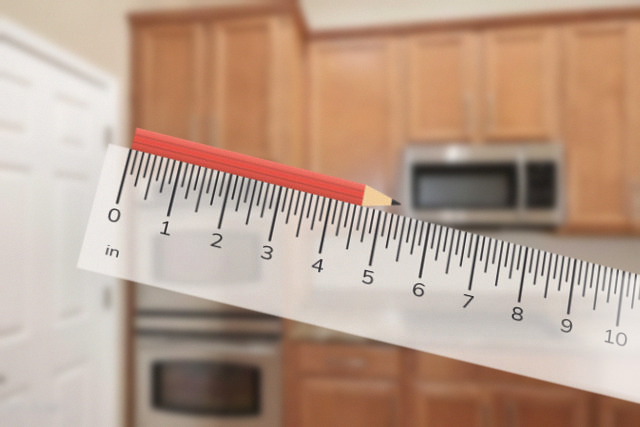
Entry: 5.375
